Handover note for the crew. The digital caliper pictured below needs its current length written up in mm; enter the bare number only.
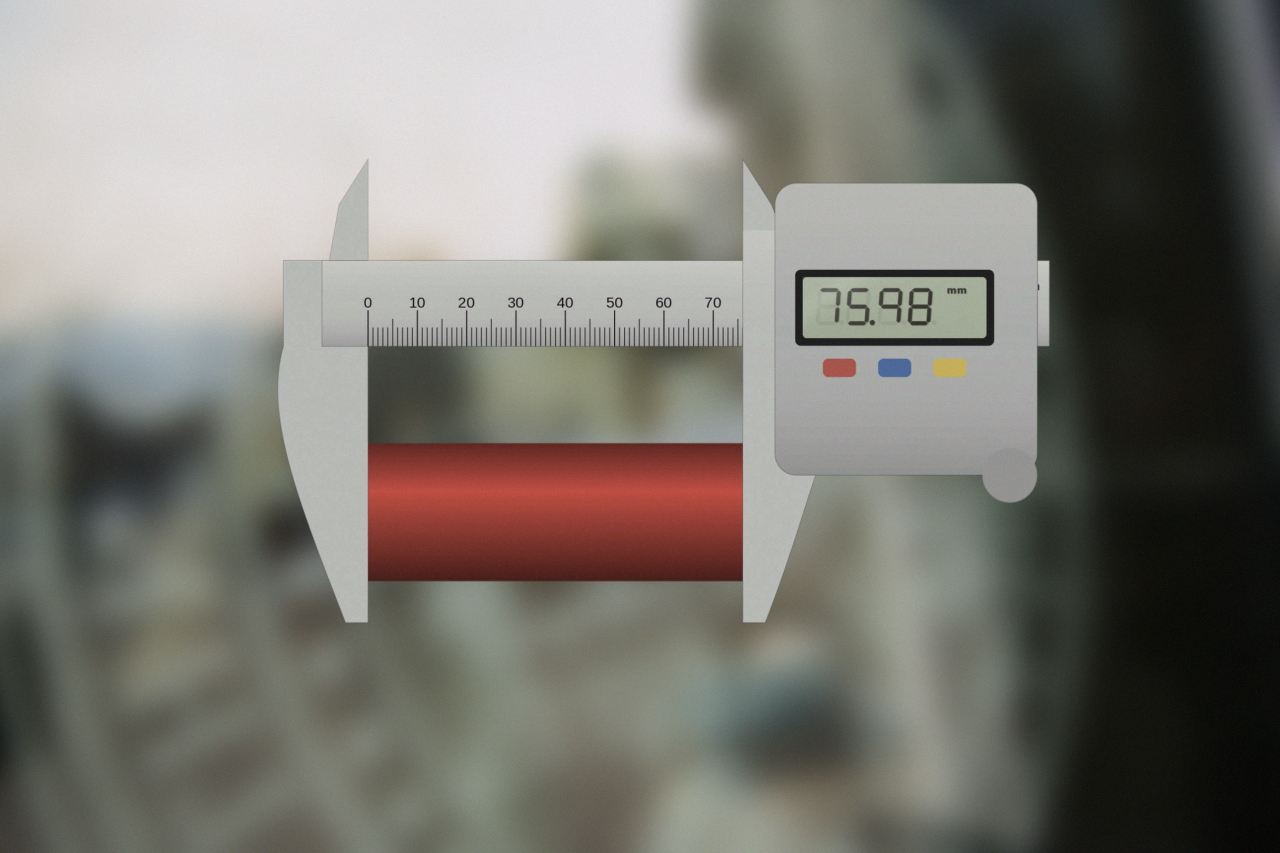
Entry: 75.98
